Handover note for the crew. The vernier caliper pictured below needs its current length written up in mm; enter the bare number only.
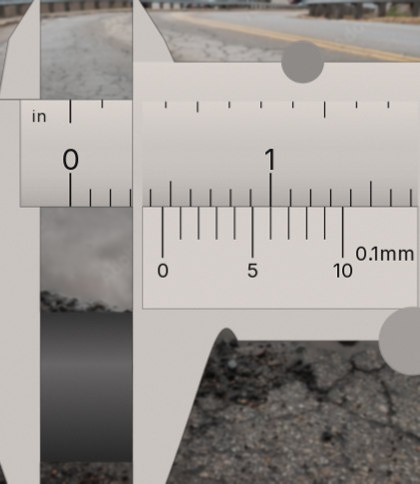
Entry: 4.6
